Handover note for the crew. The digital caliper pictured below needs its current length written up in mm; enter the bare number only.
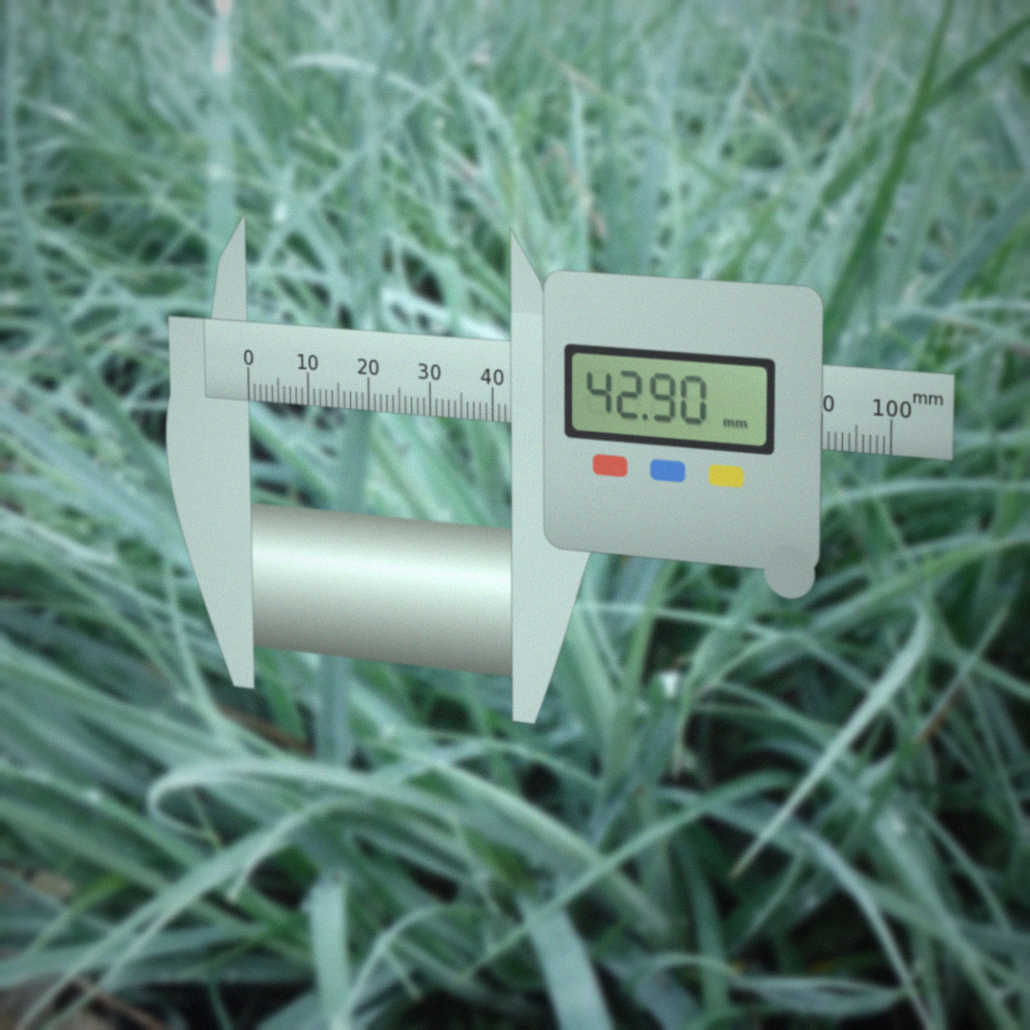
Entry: 42.90
